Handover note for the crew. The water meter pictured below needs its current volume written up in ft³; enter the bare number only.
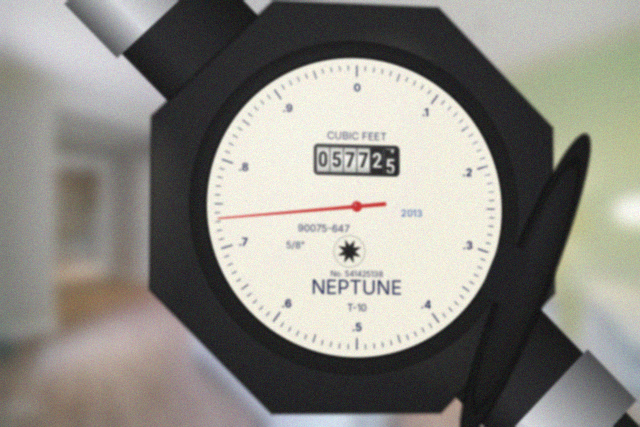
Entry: 57724.73
